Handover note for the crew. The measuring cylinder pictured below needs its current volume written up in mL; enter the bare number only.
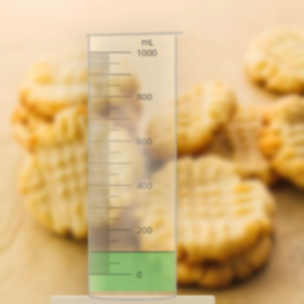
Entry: 100
